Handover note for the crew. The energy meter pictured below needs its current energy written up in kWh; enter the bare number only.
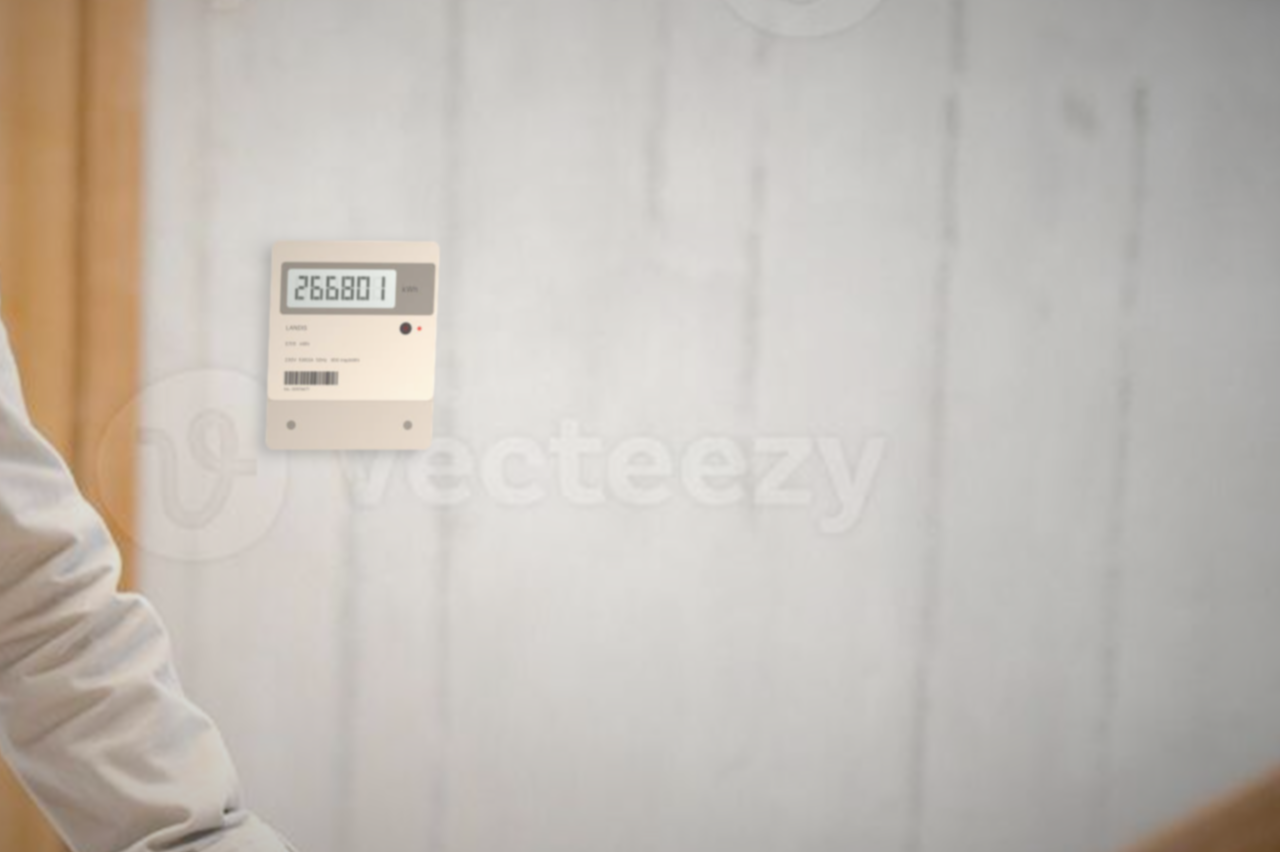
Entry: 266801
